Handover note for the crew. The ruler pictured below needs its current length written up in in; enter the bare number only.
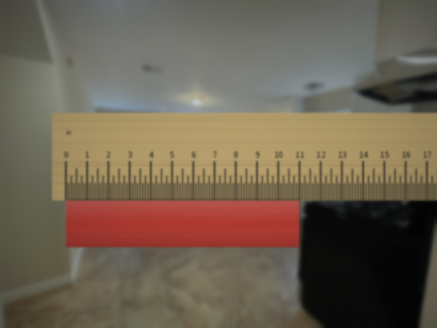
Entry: 11
